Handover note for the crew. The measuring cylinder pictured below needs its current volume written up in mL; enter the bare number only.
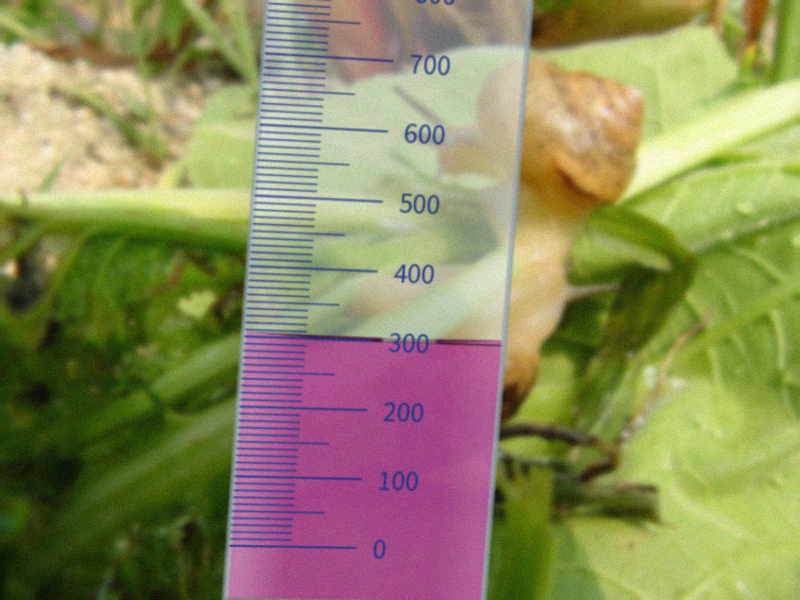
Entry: 300
